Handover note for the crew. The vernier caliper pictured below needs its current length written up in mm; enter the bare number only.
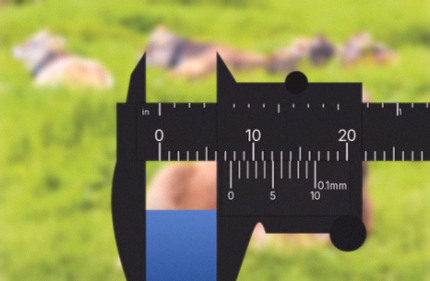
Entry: 7.6
